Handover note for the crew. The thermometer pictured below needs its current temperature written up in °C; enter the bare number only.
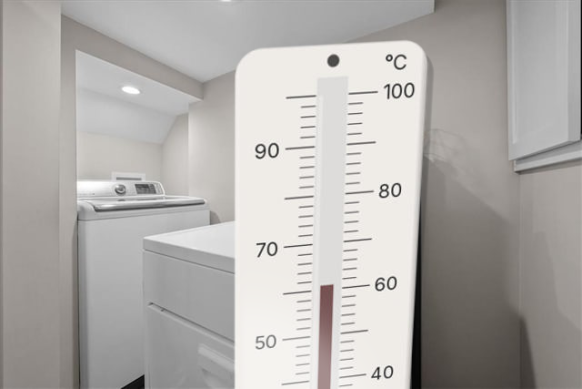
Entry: 61
